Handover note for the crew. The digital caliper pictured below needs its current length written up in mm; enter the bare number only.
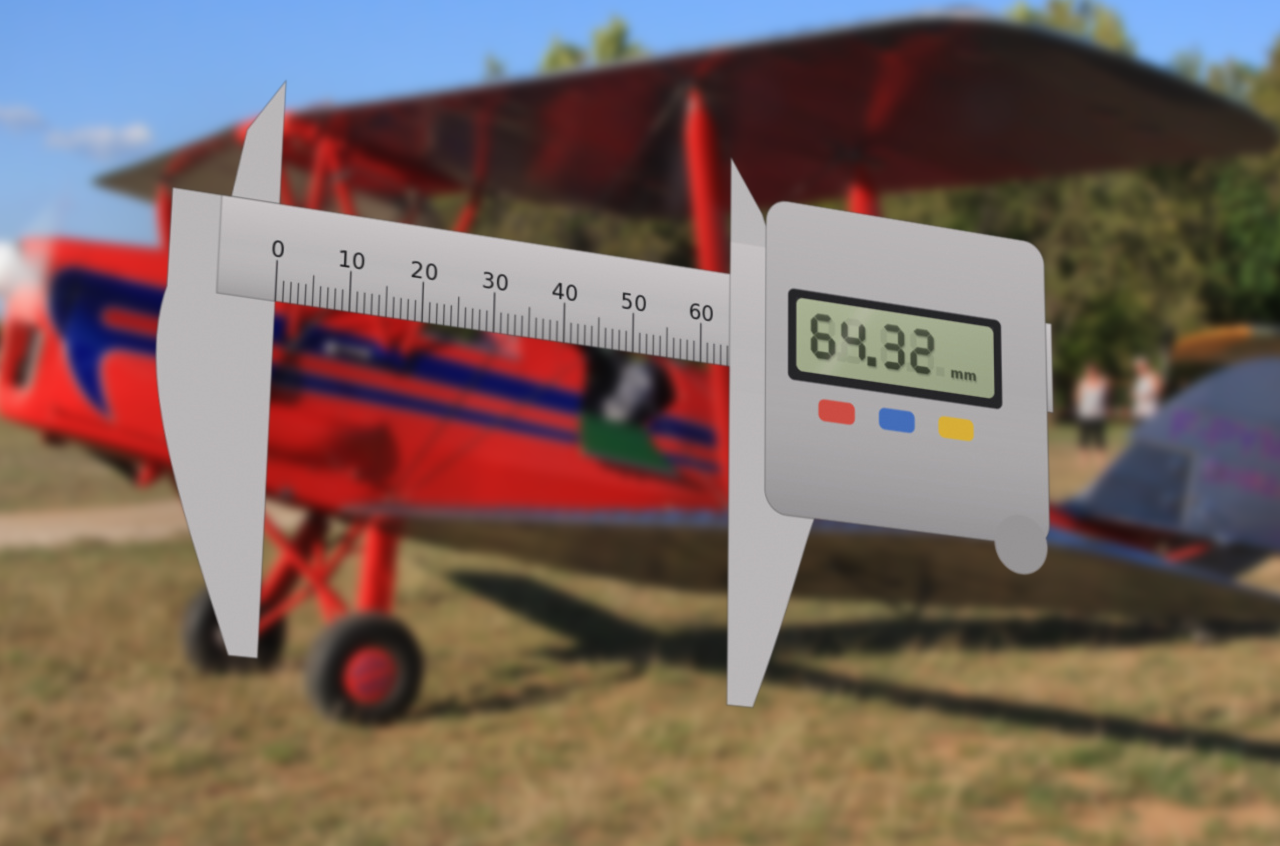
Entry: 64.32
